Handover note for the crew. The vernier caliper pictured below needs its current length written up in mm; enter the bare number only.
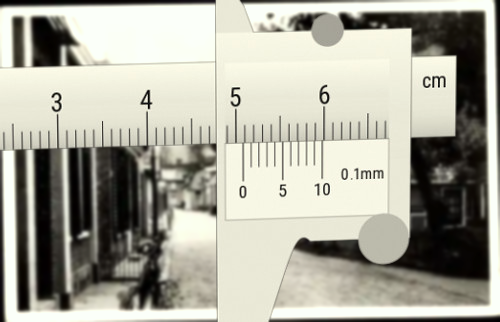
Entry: 50.8
